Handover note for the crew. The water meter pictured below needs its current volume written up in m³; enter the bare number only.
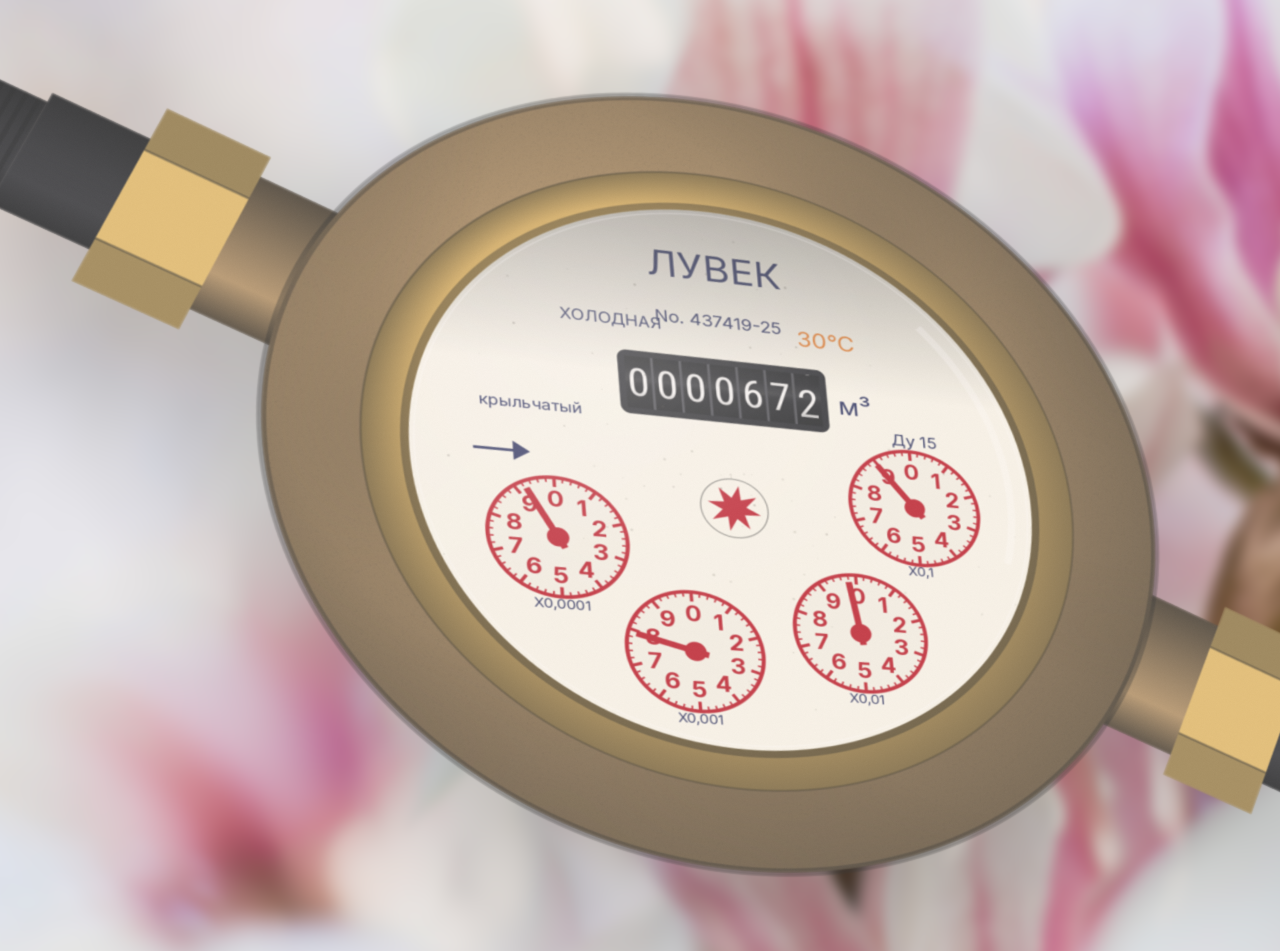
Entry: 671.8979
